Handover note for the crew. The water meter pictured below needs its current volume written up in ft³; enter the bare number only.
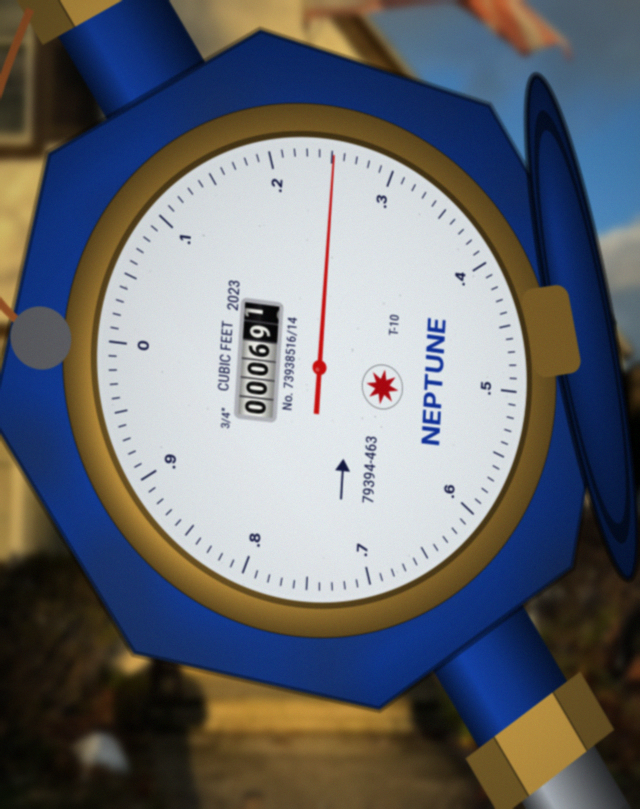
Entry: 691.25
